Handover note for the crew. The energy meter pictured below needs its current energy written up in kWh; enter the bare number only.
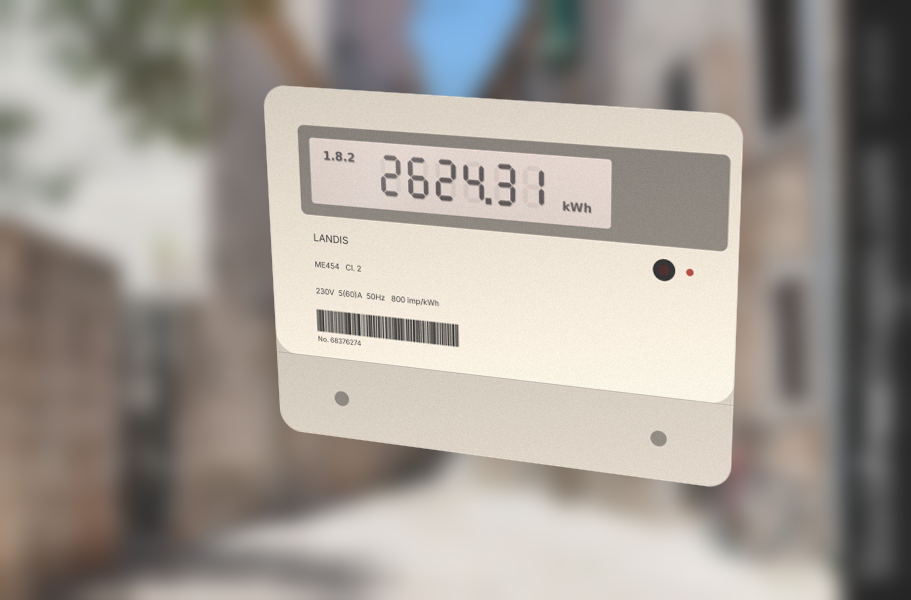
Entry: 2624.31
